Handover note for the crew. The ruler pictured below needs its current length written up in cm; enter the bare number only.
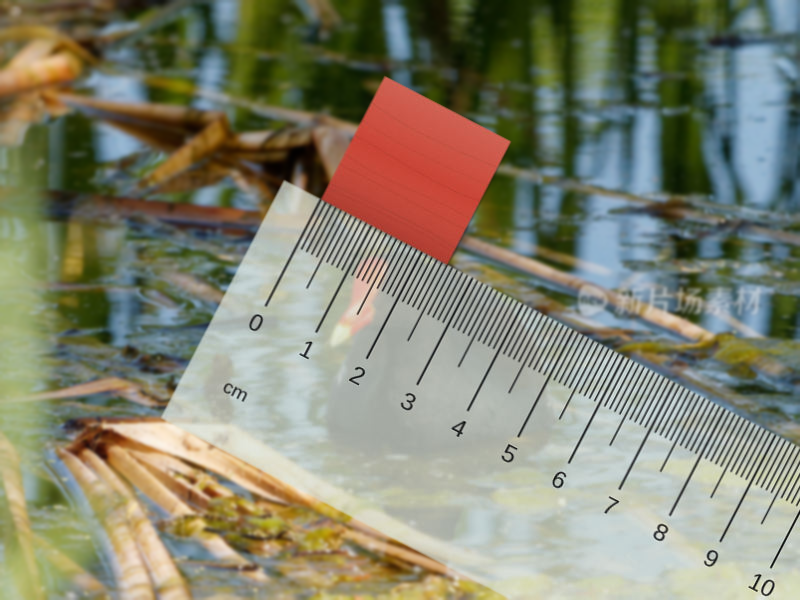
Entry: 2.5
